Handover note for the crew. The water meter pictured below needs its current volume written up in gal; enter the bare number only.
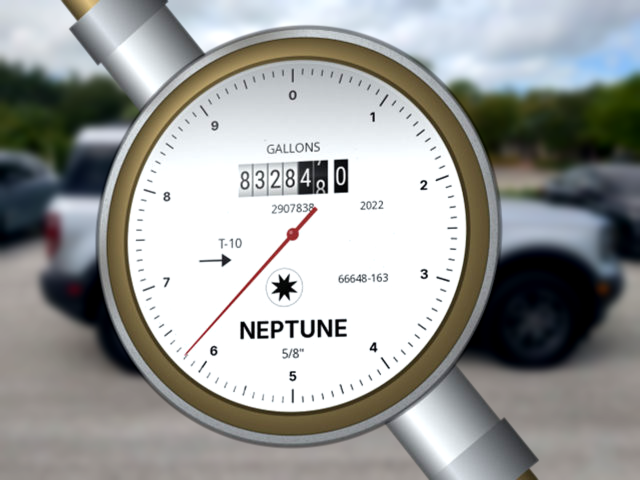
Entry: 8328476.2
